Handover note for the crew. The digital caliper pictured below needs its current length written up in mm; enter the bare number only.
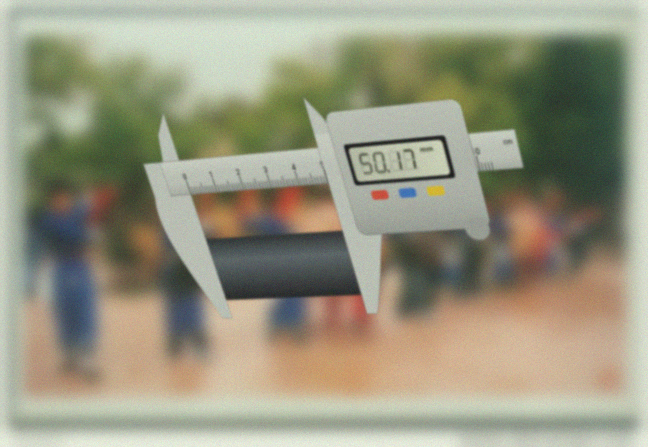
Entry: 50.17
